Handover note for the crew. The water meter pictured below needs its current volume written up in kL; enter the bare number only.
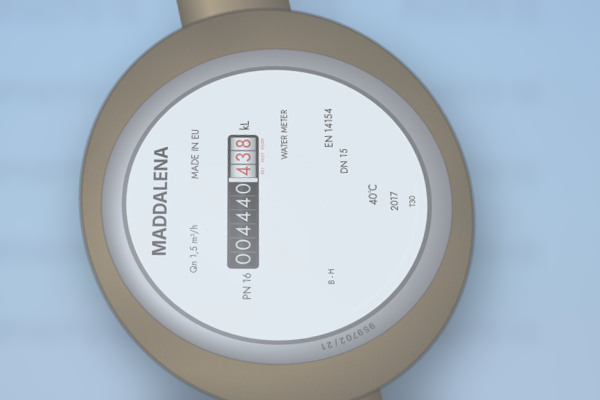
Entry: 4440.438
